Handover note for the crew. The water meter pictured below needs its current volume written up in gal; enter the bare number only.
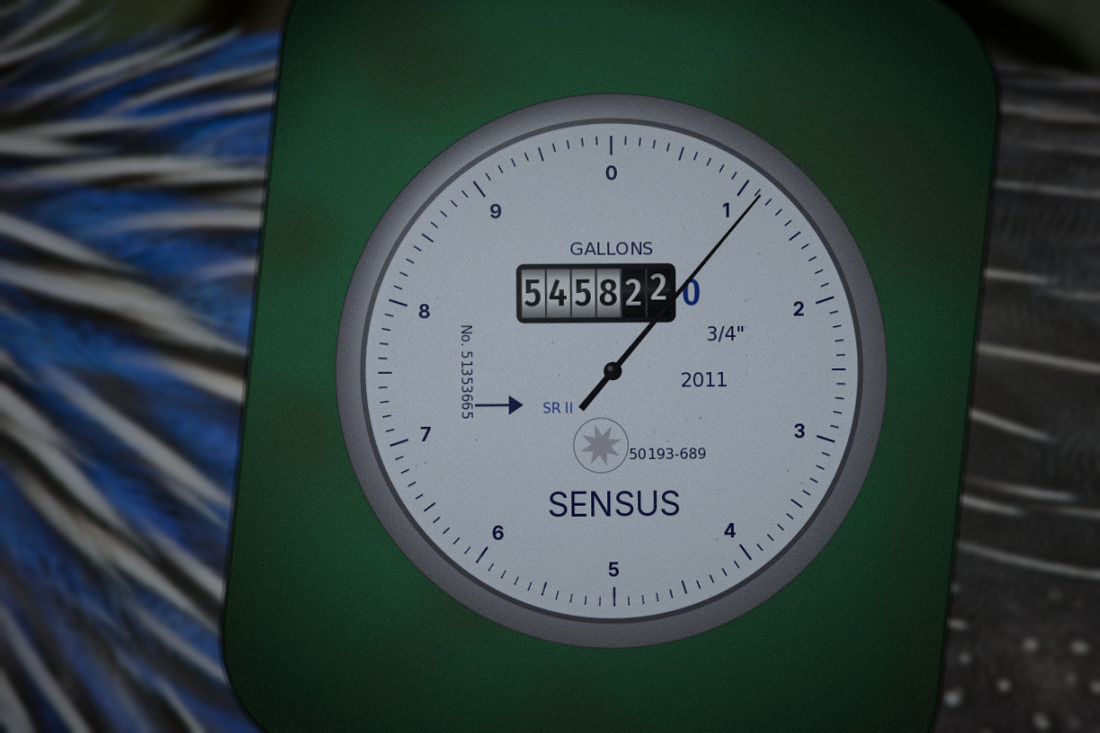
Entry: 5458221.1
